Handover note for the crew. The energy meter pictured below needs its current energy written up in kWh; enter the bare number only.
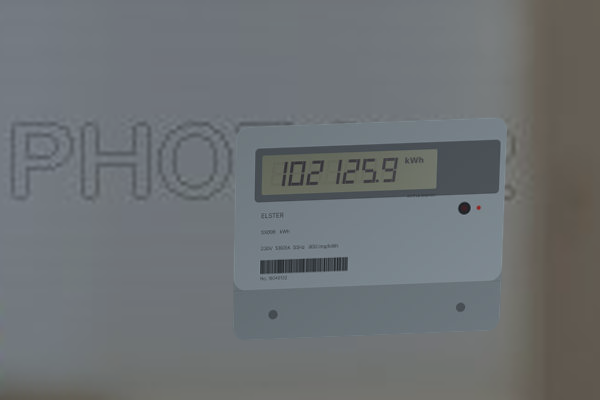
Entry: 102125.9
